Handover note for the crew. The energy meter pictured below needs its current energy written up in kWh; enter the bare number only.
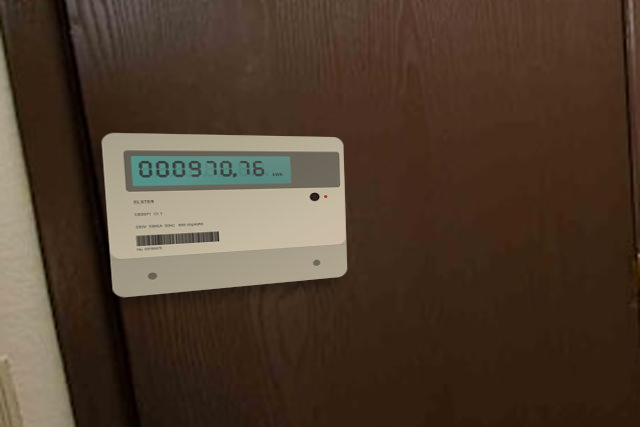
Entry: 970.76
